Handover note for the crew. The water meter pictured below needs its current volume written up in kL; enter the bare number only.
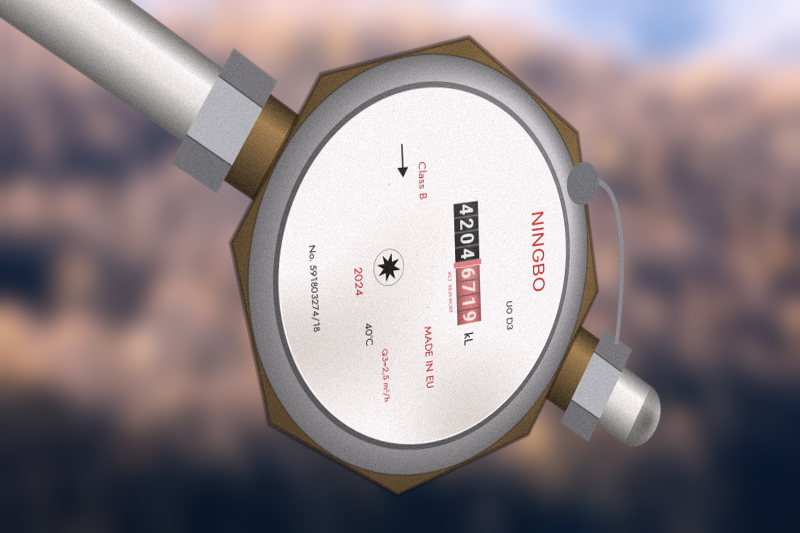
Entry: 4204.6719
